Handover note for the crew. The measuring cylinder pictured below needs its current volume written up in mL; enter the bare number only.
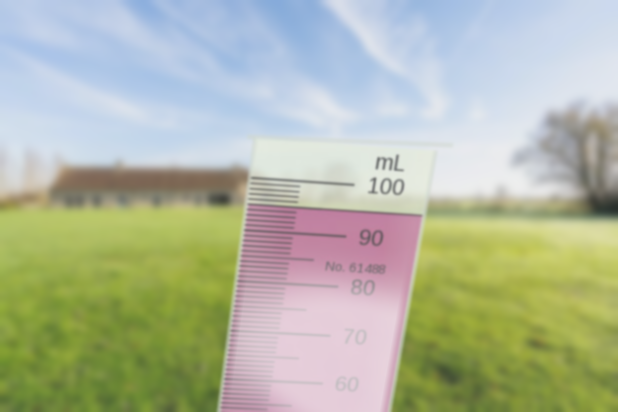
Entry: 95
